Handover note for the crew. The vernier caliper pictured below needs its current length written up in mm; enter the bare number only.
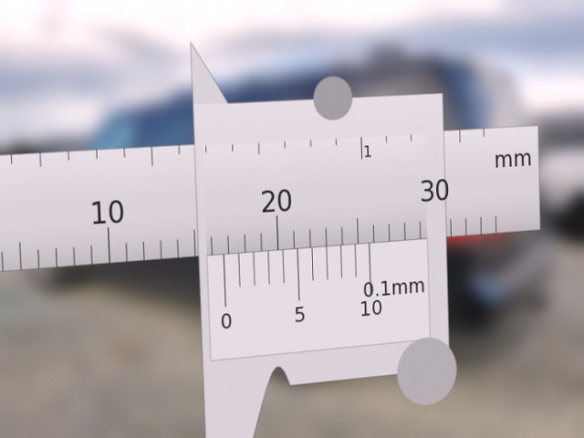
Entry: 16.7
